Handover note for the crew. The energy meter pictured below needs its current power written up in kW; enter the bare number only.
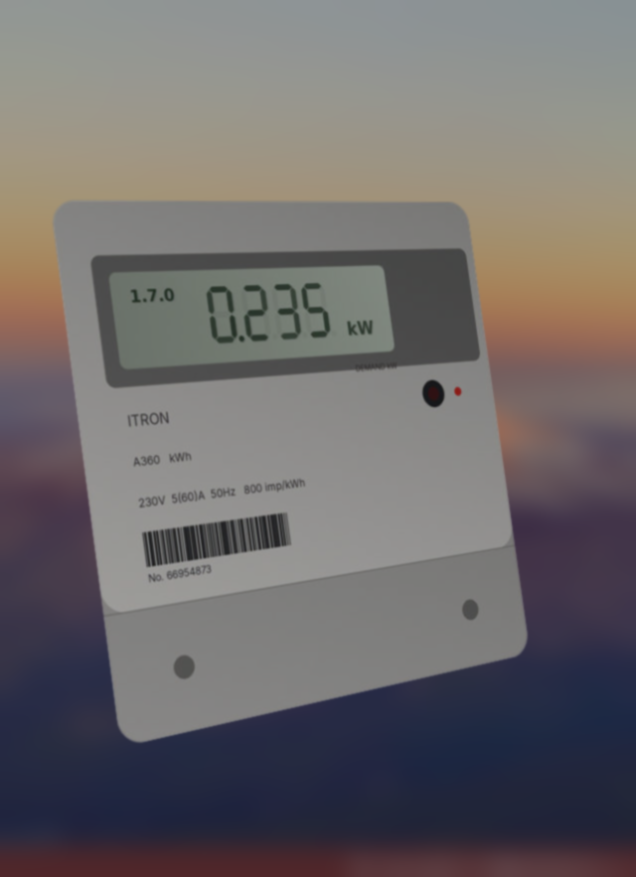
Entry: 0.235
